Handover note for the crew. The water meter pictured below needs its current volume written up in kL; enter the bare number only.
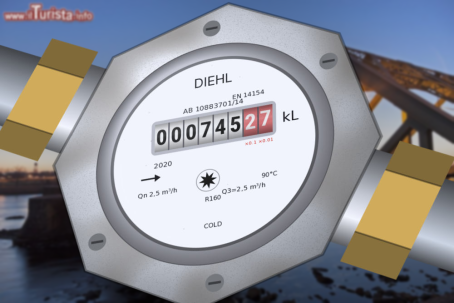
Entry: 745.27
